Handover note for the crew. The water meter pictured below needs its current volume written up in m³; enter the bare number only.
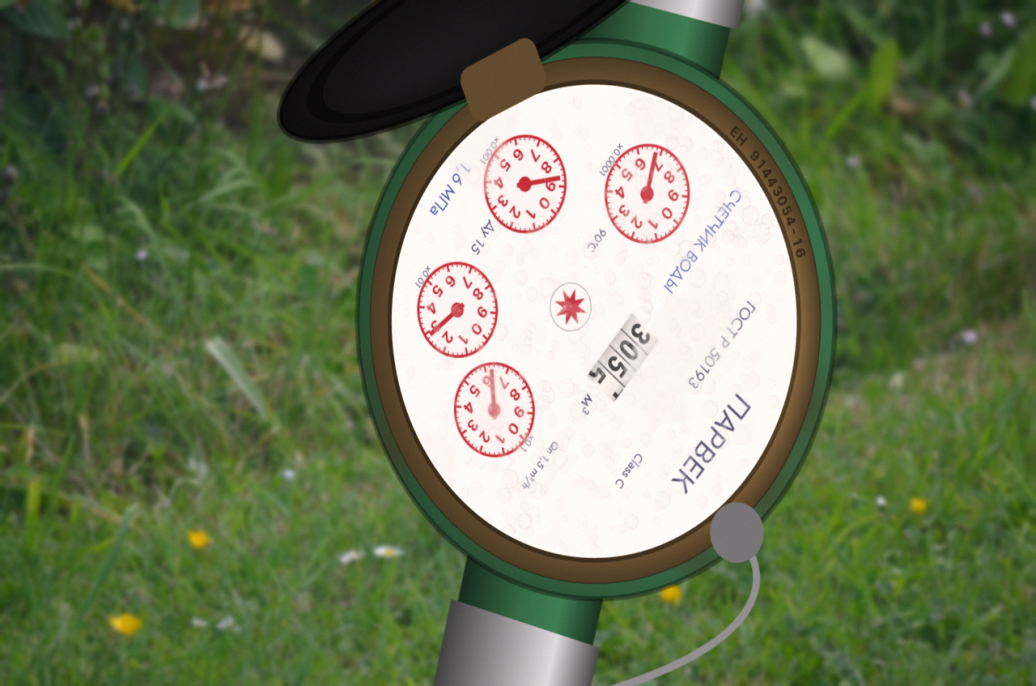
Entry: 3054.6286
